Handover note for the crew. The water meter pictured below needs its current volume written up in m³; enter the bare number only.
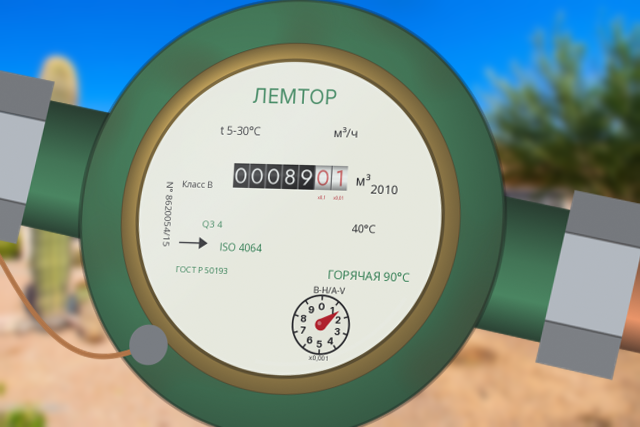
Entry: 89.011
